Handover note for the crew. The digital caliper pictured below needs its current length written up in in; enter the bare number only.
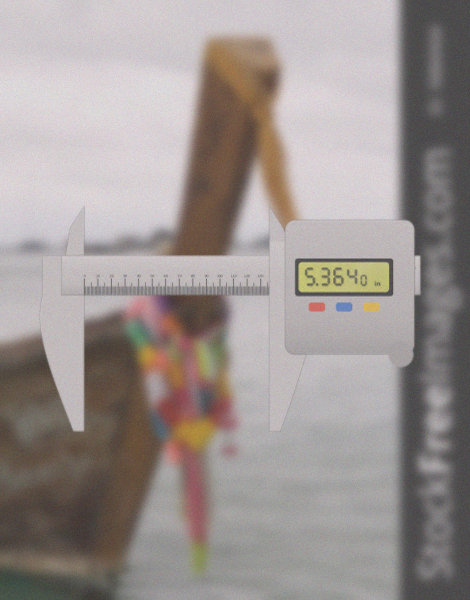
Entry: 5.3640
